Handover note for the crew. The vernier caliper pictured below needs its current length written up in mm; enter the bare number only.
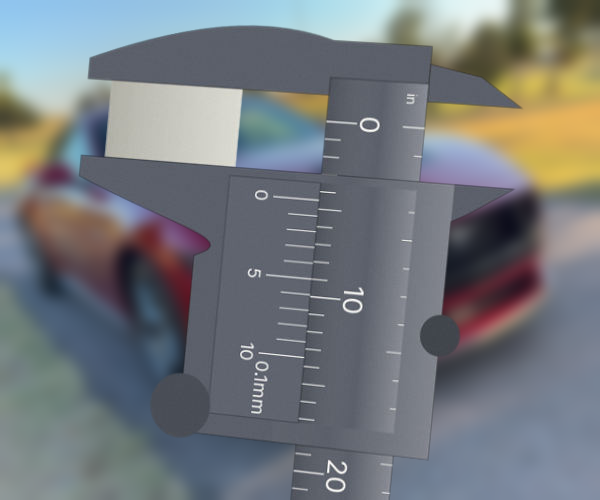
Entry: 4.5
